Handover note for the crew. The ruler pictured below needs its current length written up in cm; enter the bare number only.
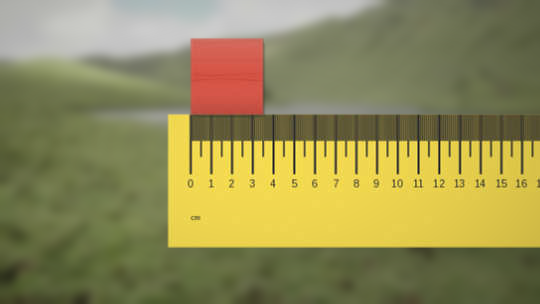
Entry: 3.5
